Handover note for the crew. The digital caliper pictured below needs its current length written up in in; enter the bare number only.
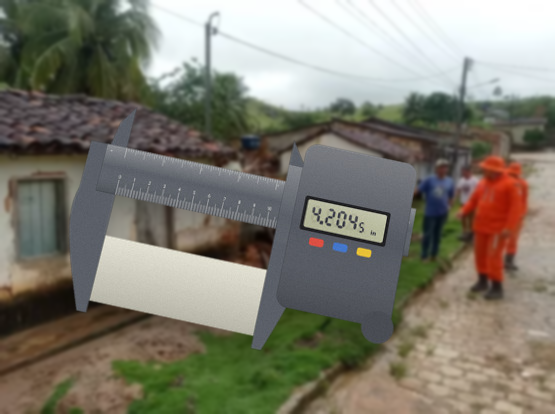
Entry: 4.2045
